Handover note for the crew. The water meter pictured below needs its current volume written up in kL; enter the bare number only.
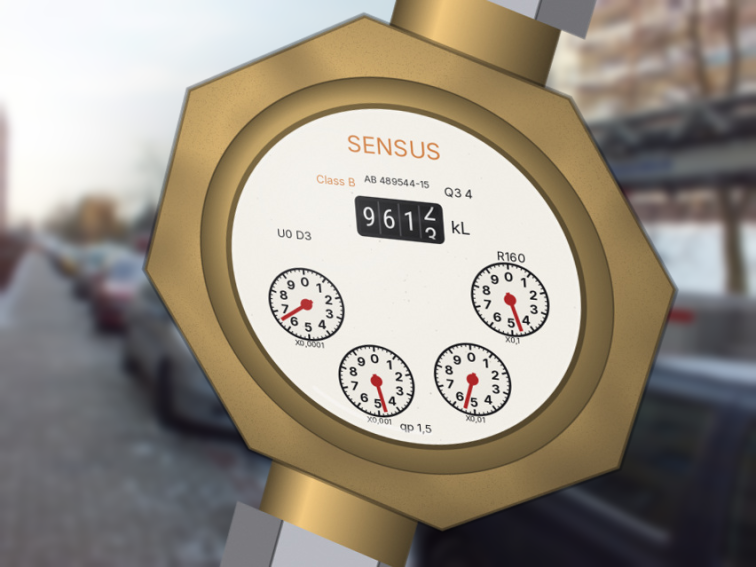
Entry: 9612.4546
